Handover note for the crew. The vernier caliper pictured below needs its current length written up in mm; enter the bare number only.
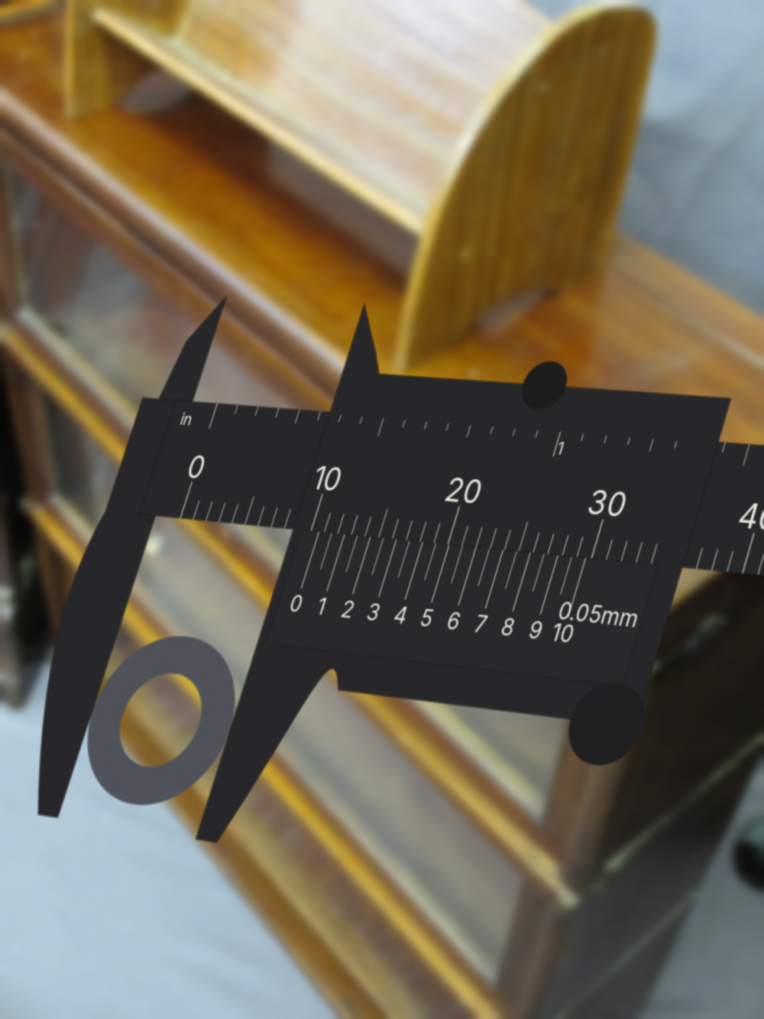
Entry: 10.6
